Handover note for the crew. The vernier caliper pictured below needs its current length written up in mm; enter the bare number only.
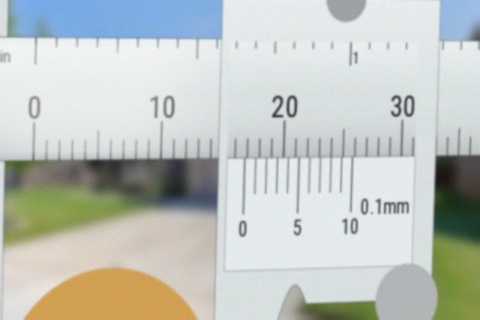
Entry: 16.8
